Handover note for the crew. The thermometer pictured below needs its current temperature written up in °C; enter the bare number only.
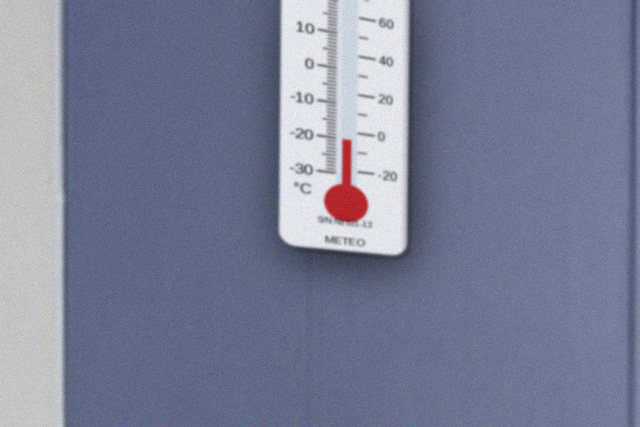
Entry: -20
